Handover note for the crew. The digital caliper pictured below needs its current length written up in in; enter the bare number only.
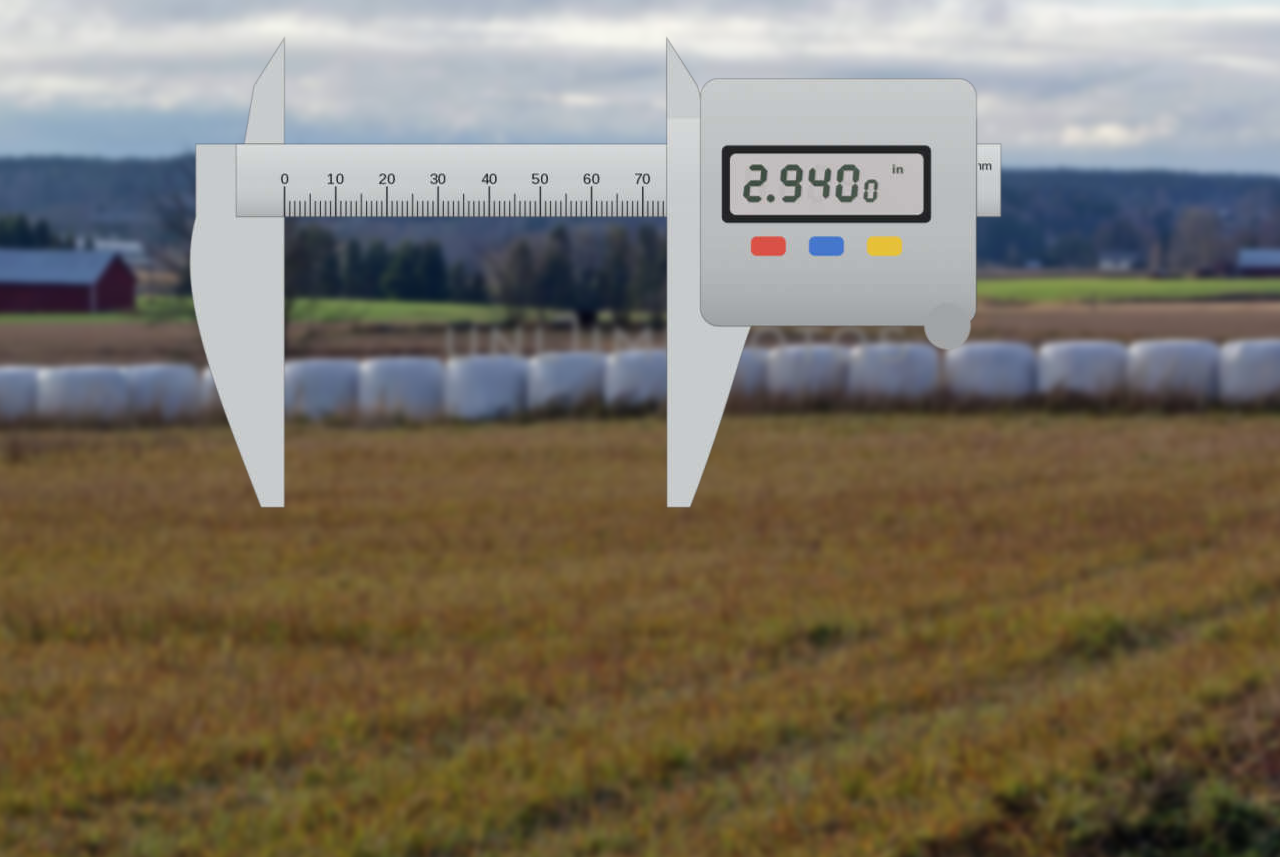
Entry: 2.9400
